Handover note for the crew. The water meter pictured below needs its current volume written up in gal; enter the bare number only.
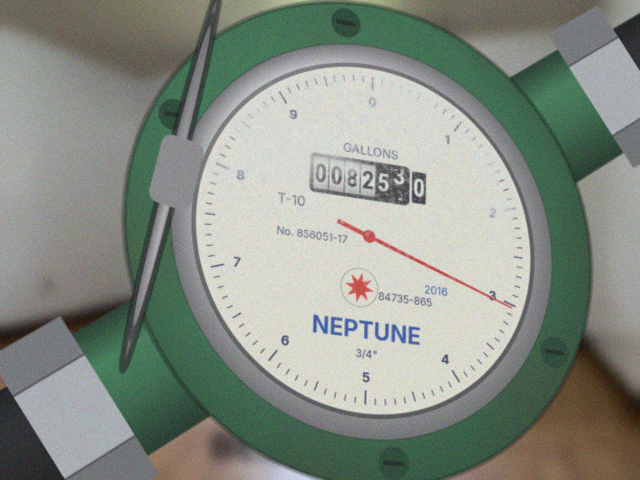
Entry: 82533.0
